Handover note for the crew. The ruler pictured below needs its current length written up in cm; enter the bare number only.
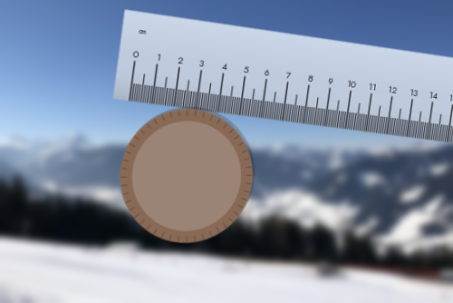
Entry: 6
